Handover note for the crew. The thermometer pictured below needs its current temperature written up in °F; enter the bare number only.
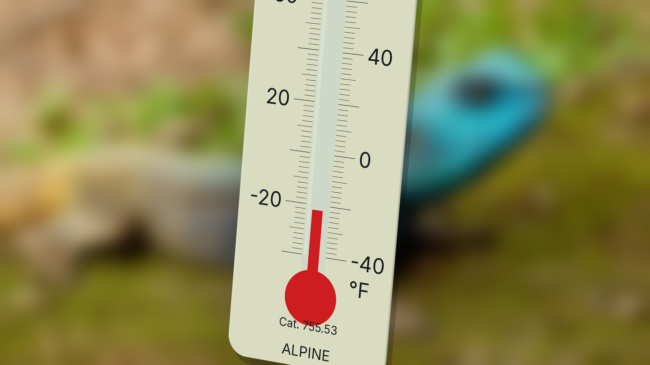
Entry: -22
